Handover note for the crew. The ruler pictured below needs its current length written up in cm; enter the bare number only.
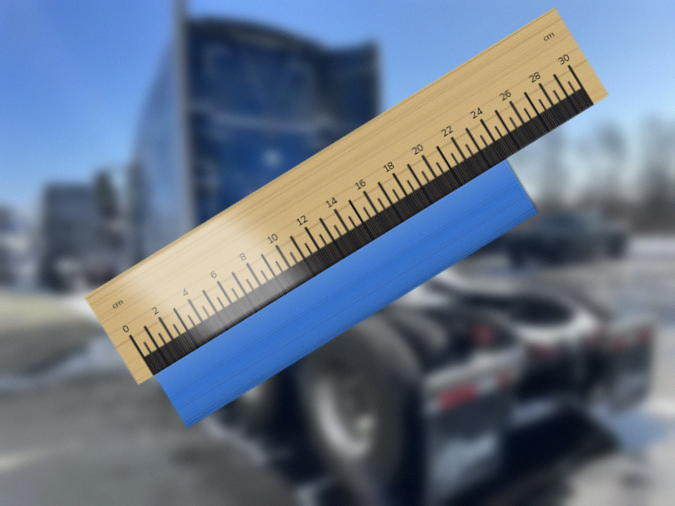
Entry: 24
